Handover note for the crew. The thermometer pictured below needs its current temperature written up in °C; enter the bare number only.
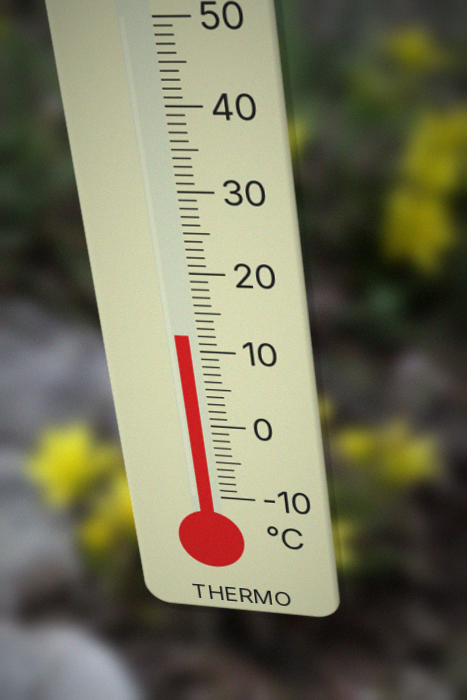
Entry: 12
